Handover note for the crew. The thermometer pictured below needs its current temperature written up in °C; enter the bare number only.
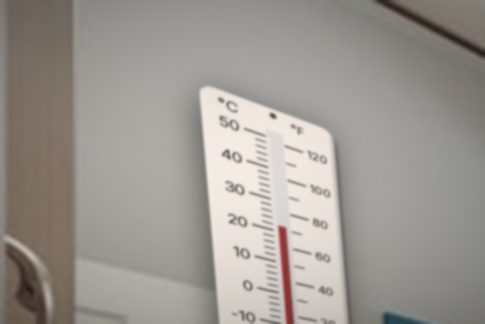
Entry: 22
